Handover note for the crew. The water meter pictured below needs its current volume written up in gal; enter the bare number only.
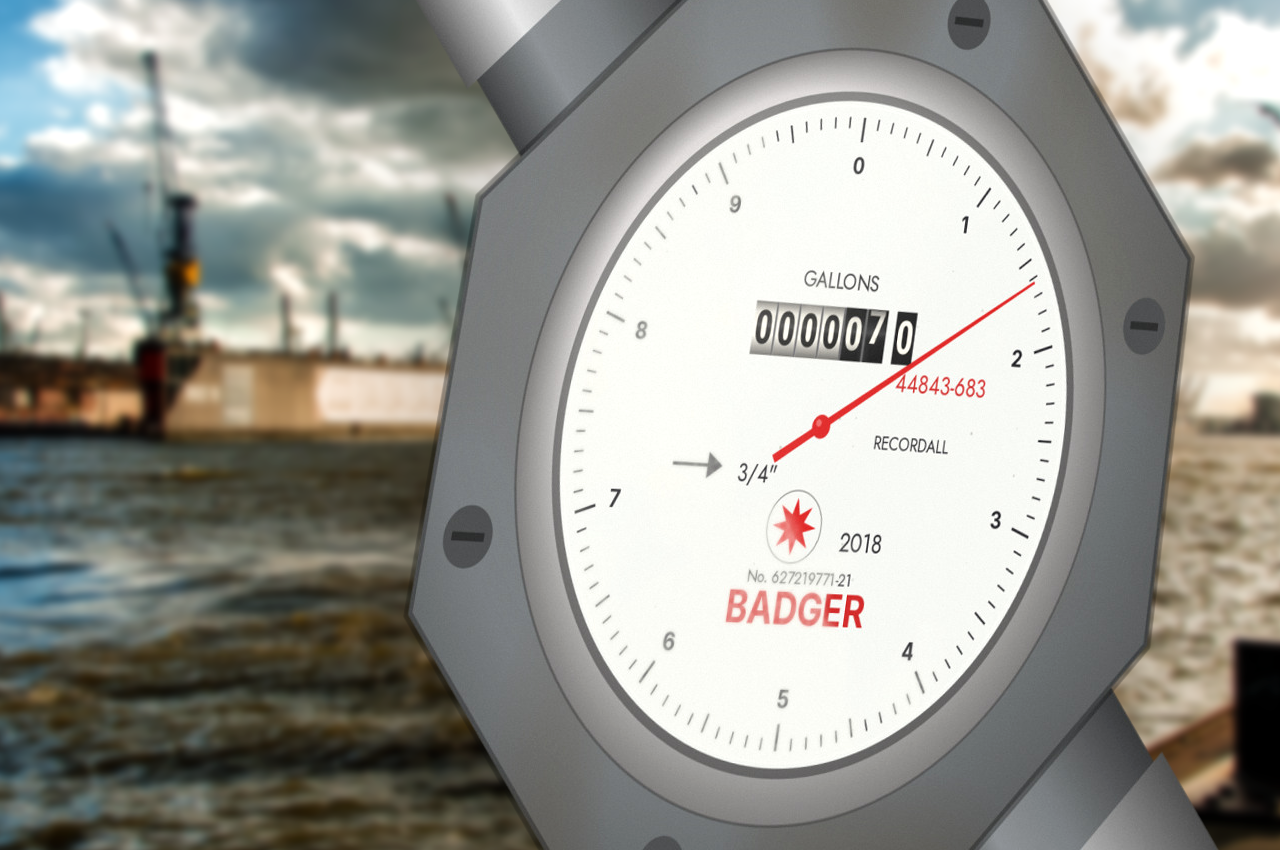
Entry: 71.6
